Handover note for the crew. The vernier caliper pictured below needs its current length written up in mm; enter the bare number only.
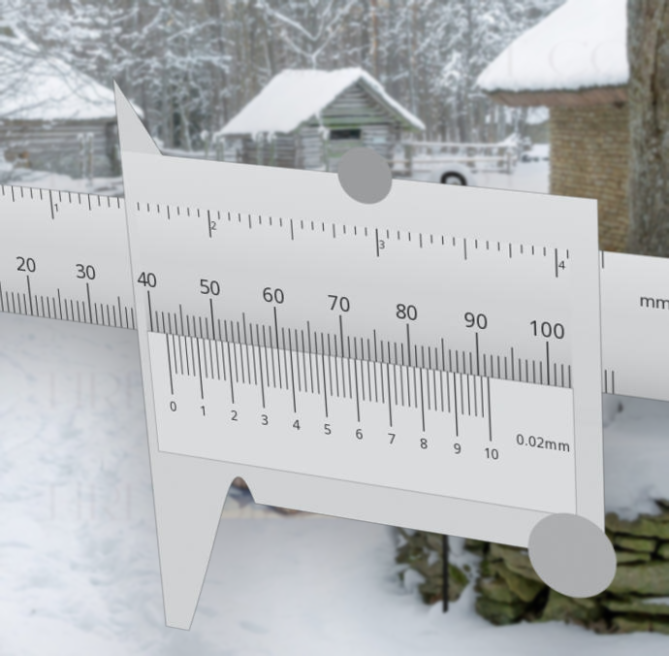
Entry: 42.4
